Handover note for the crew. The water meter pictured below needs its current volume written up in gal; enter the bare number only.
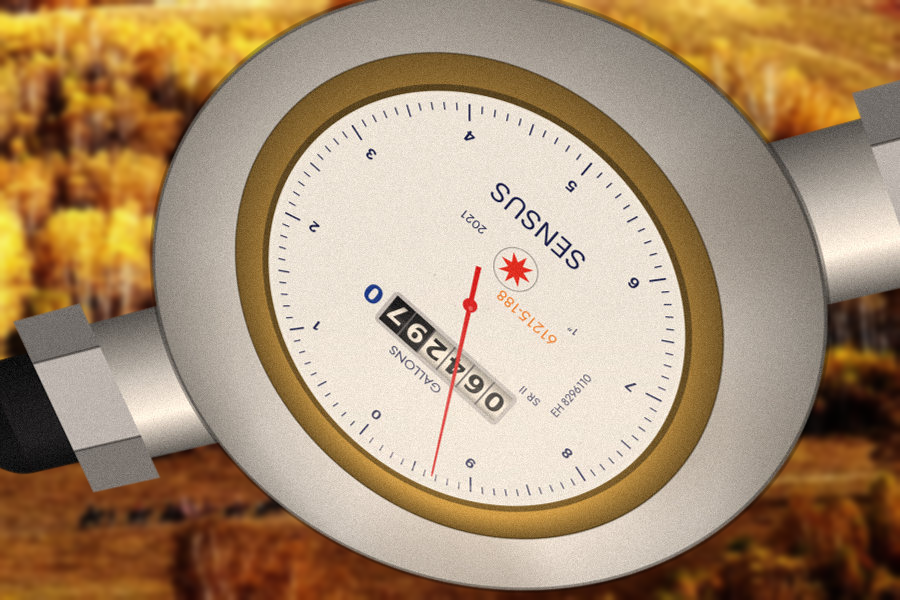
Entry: 642969.3
